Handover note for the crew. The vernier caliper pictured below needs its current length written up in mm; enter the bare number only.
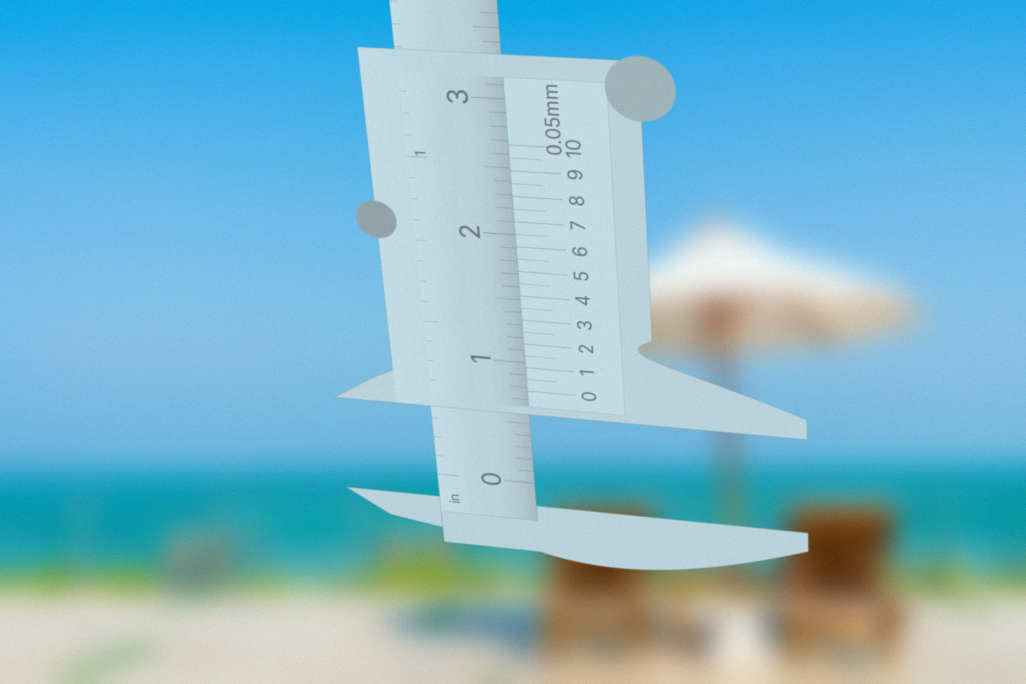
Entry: 7.7
